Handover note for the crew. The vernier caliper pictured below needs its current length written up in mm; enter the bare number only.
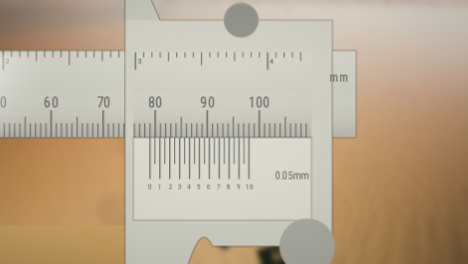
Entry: 79.0
